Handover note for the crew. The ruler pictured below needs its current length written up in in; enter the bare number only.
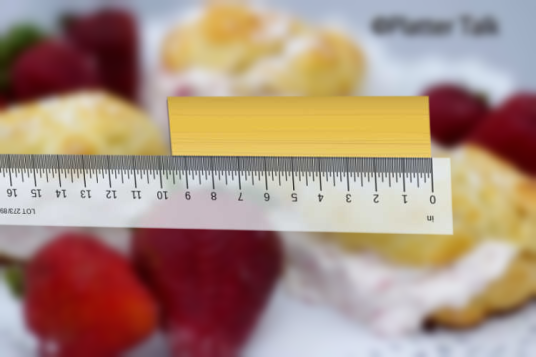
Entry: 9.5
